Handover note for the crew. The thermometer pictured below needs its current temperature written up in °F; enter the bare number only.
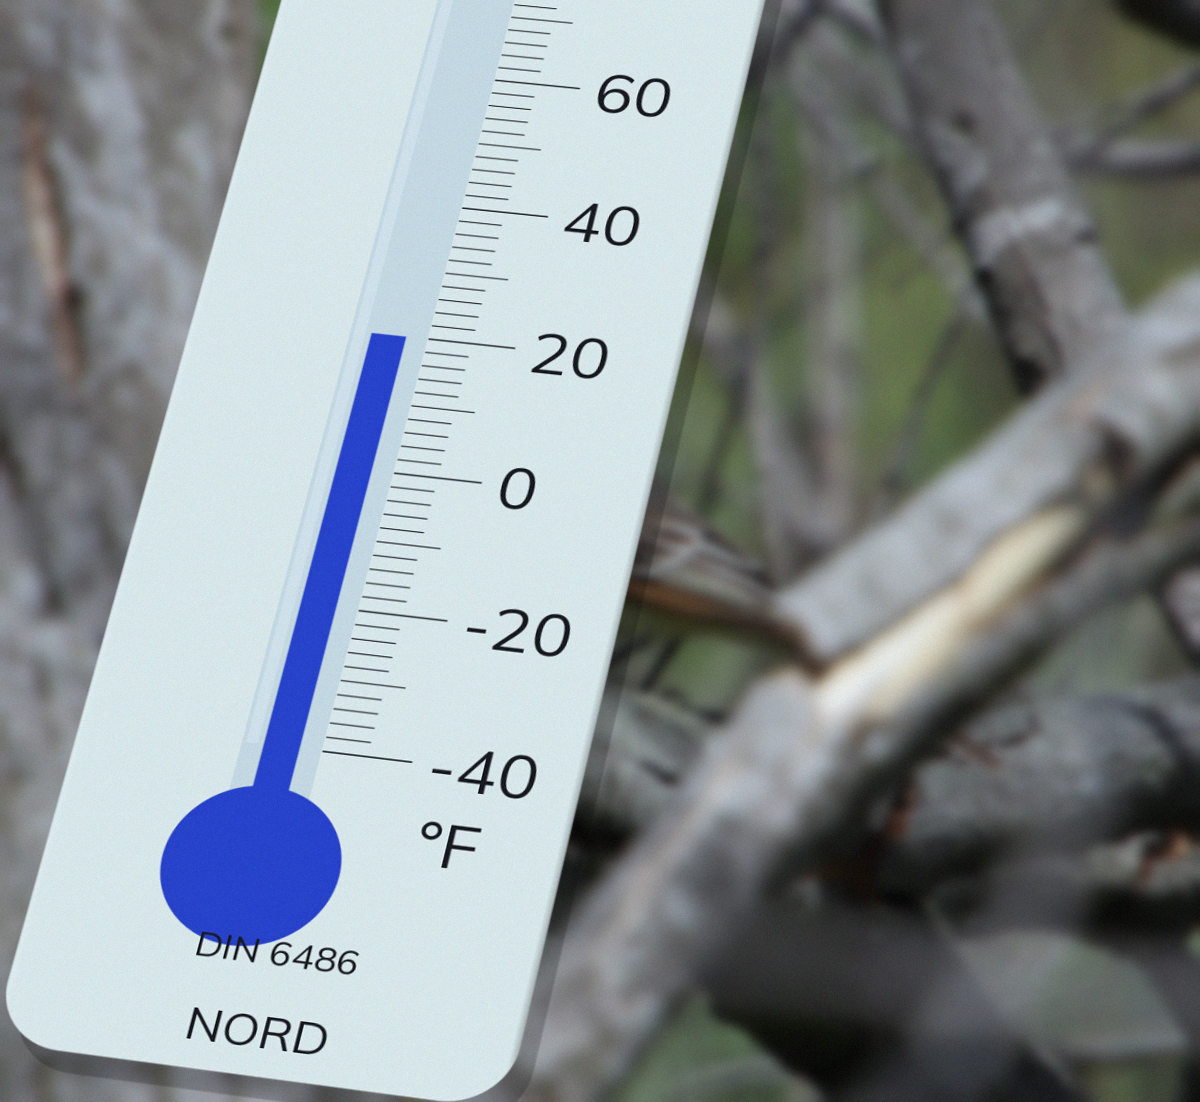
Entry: 20
